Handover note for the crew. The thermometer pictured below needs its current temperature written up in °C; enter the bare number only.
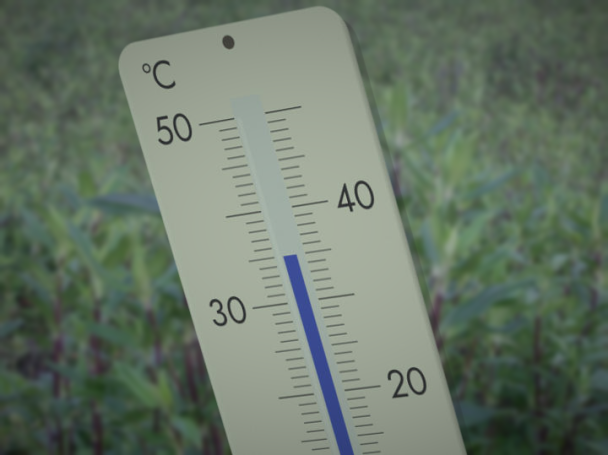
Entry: 35
